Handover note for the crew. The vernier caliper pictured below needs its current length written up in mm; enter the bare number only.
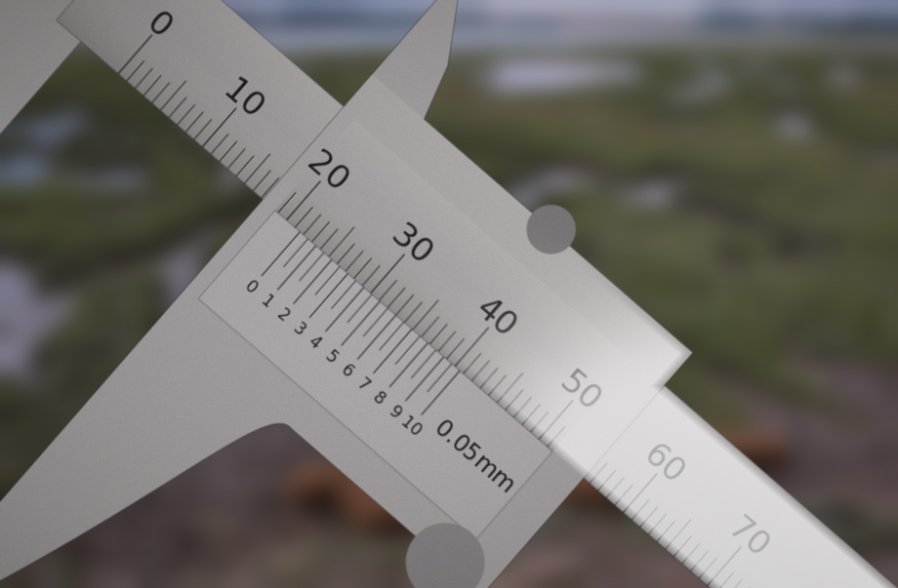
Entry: 21.6
